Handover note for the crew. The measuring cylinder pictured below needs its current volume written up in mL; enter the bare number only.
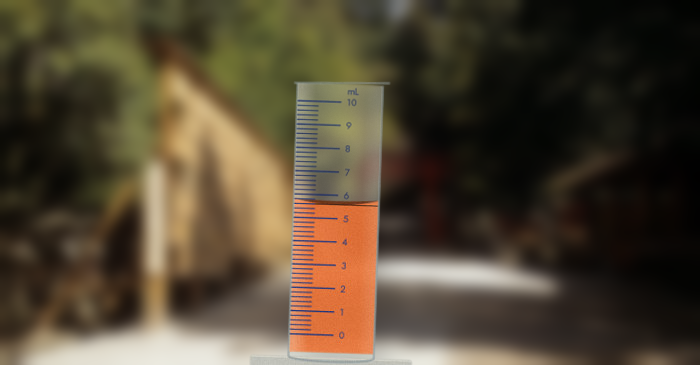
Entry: 5.6
